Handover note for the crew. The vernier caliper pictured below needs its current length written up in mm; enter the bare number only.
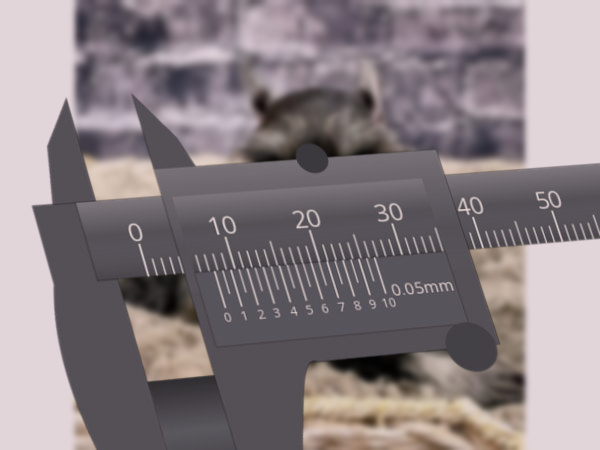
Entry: 7.6
